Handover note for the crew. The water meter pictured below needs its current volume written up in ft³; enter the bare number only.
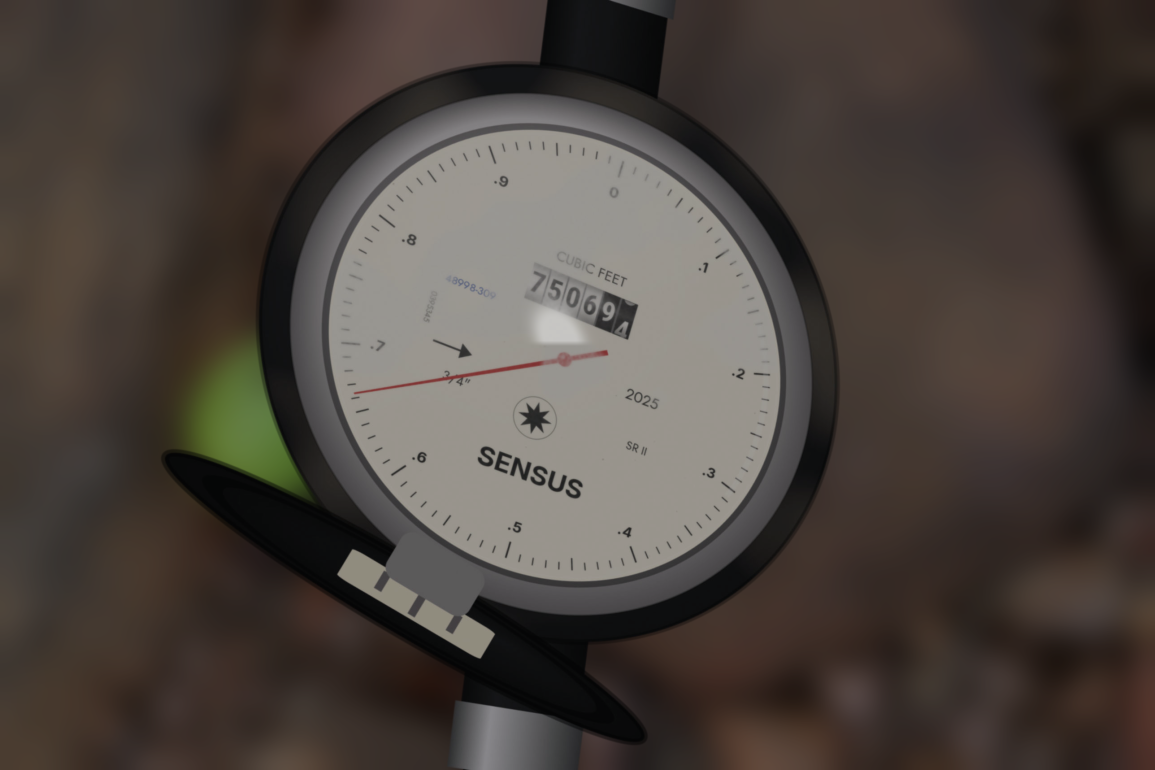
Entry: 750693.66
